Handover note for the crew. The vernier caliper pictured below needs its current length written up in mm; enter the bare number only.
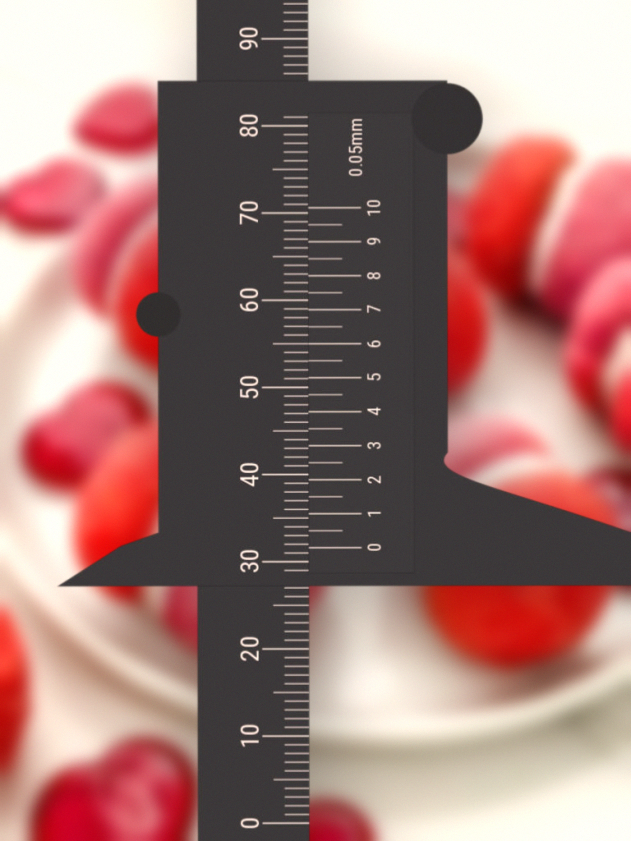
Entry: 31.6
